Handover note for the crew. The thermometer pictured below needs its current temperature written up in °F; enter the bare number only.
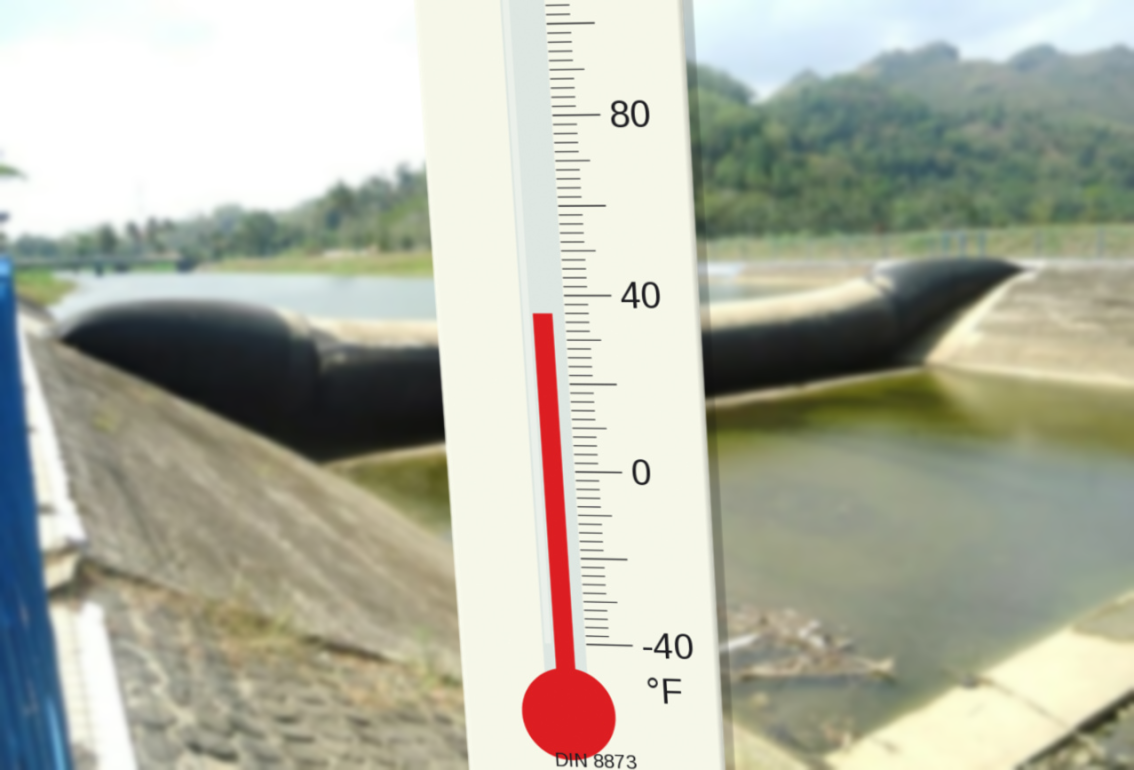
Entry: 36
